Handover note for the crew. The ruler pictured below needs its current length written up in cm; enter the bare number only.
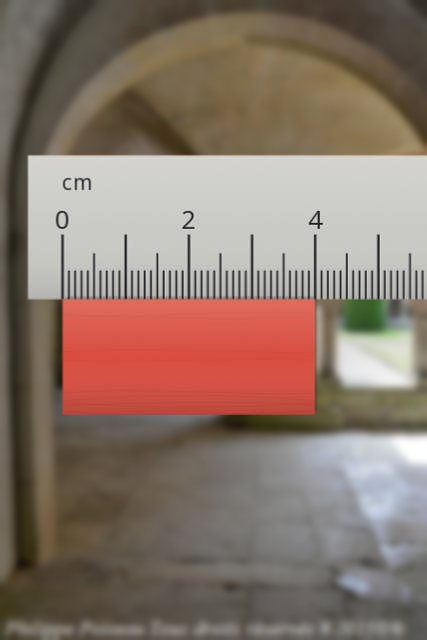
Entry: 4
